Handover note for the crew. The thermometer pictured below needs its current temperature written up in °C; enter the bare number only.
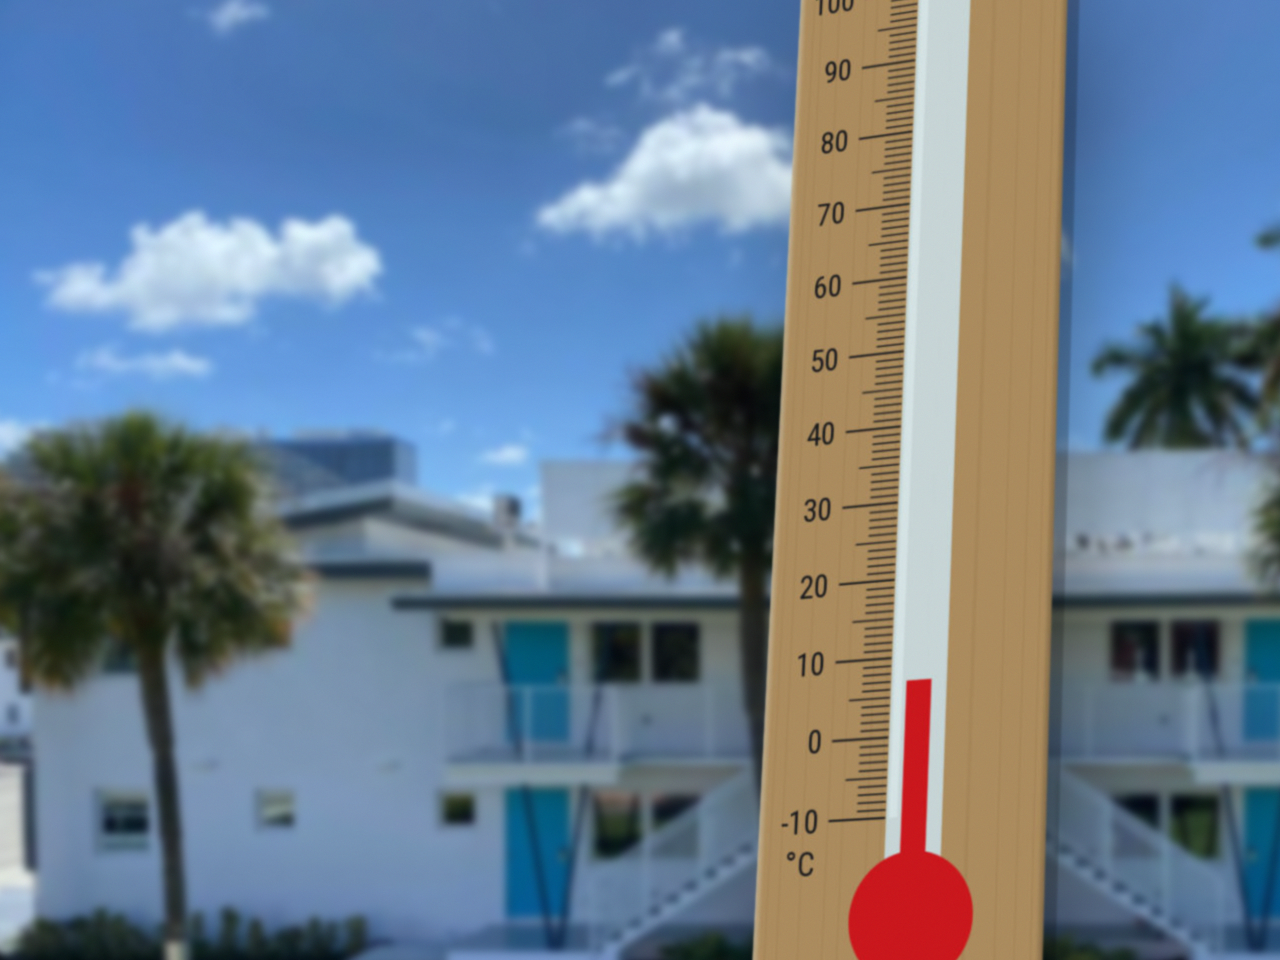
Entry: 7
